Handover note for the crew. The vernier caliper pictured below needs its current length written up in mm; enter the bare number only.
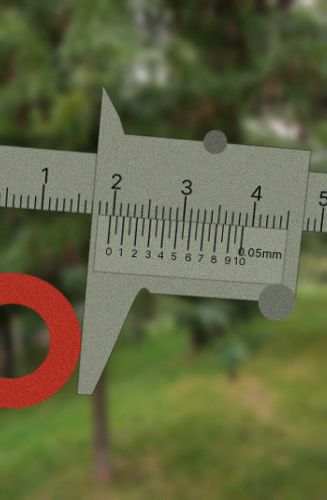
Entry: 19.6
